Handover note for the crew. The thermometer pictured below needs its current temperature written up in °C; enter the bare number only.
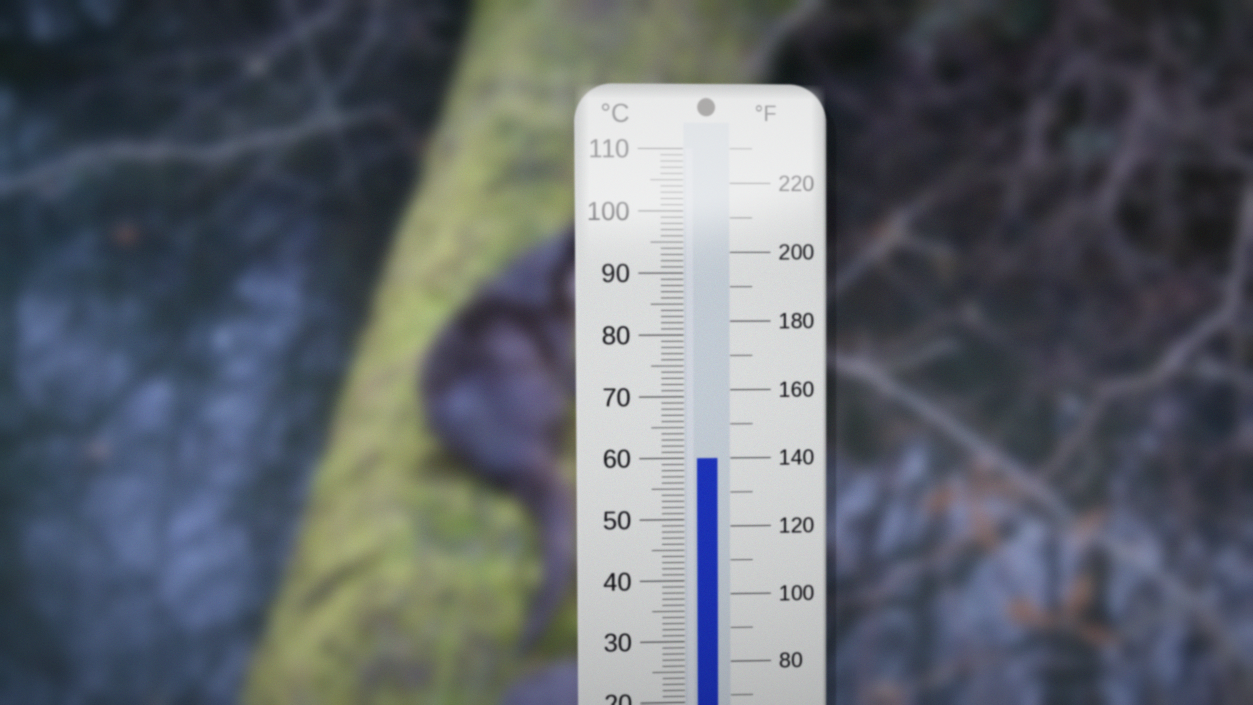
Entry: 60
